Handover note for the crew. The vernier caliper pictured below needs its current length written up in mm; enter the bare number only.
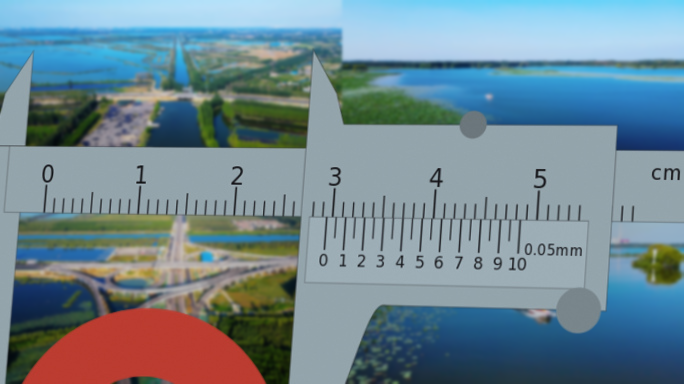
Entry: 29.4
